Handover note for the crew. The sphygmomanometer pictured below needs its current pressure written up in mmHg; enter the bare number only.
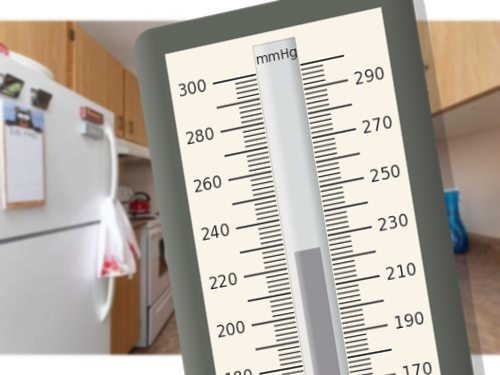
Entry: 226
